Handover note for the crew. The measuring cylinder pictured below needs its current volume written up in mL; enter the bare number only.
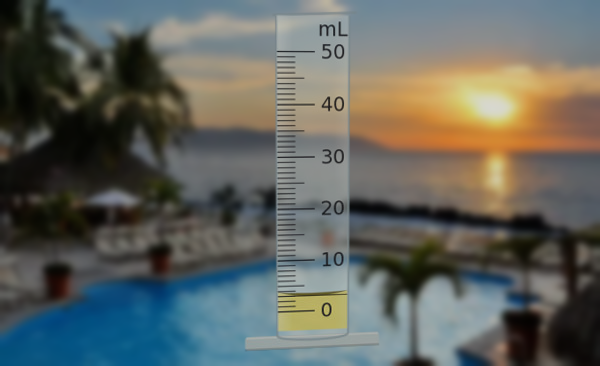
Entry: 3
